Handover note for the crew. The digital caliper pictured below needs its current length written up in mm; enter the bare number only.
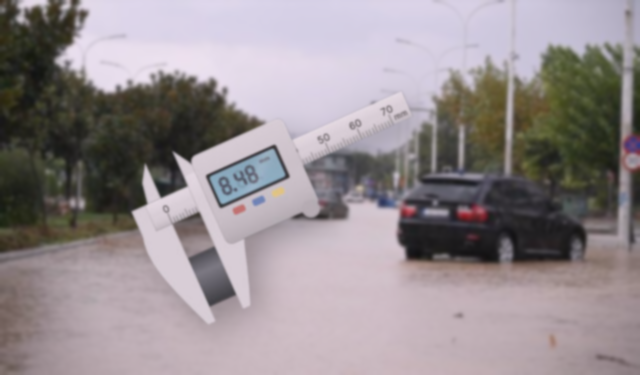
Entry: 8.48
